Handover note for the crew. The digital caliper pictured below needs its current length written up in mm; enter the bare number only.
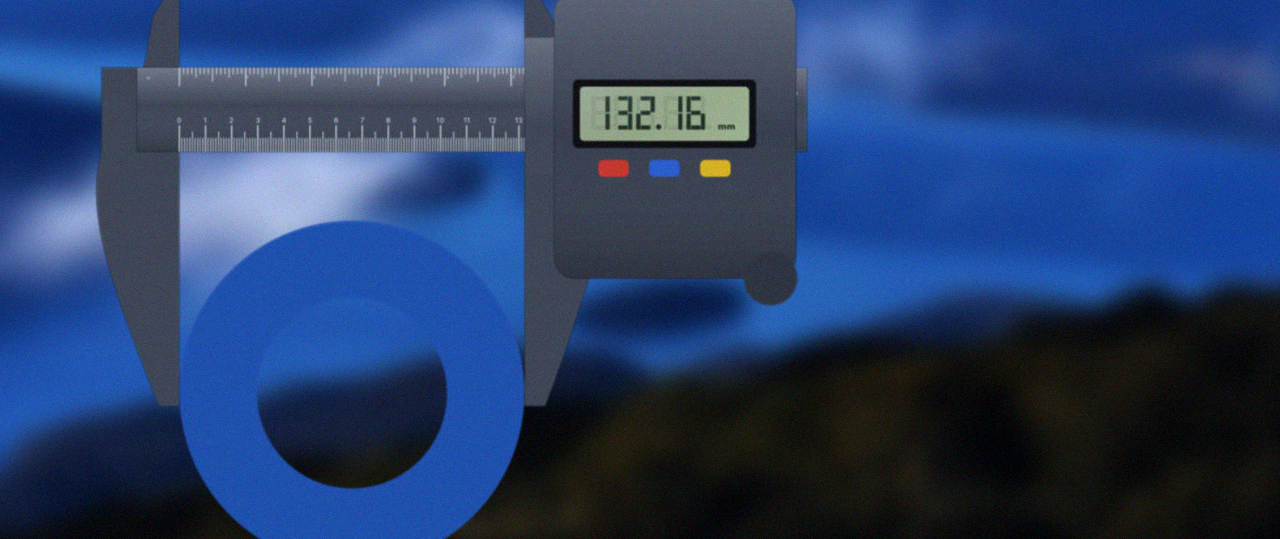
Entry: 132.16
